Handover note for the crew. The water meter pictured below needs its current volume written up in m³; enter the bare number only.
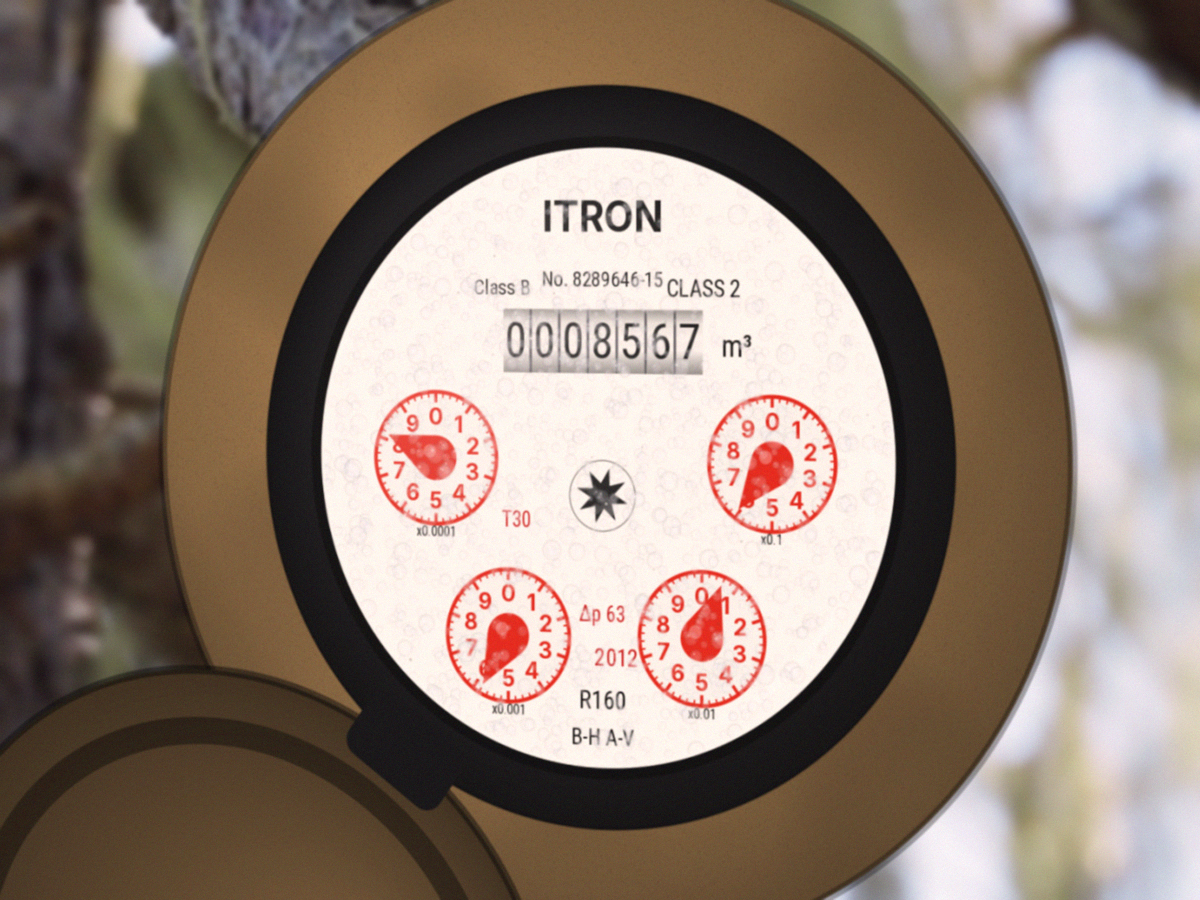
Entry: 8567.6058
